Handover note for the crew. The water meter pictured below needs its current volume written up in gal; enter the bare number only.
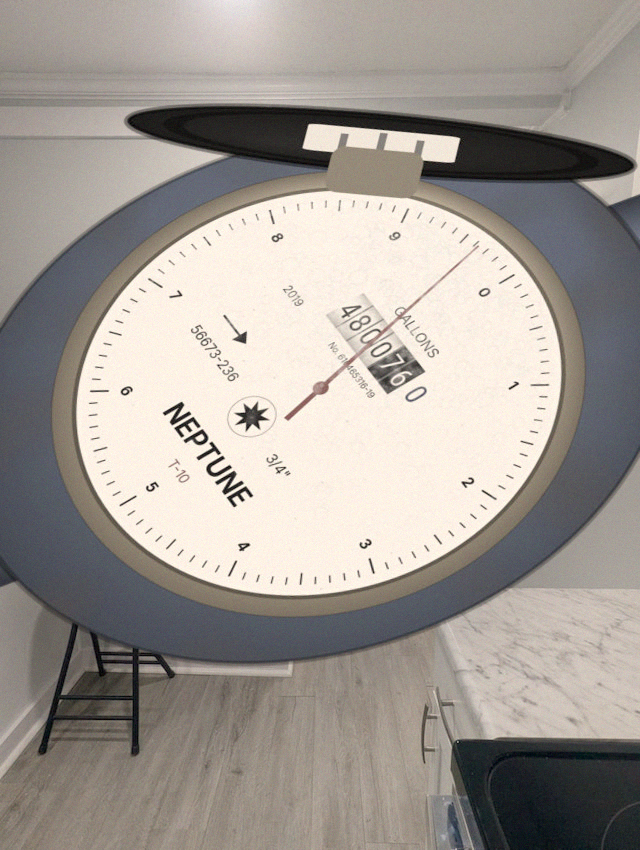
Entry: 4800759.6
